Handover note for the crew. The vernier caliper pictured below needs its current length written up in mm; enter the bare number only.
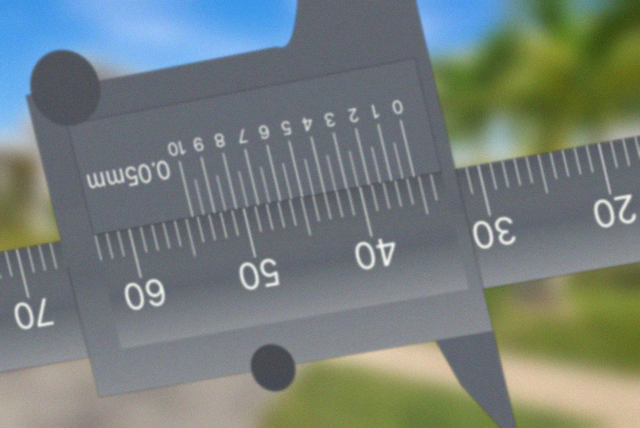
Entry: 35.4
